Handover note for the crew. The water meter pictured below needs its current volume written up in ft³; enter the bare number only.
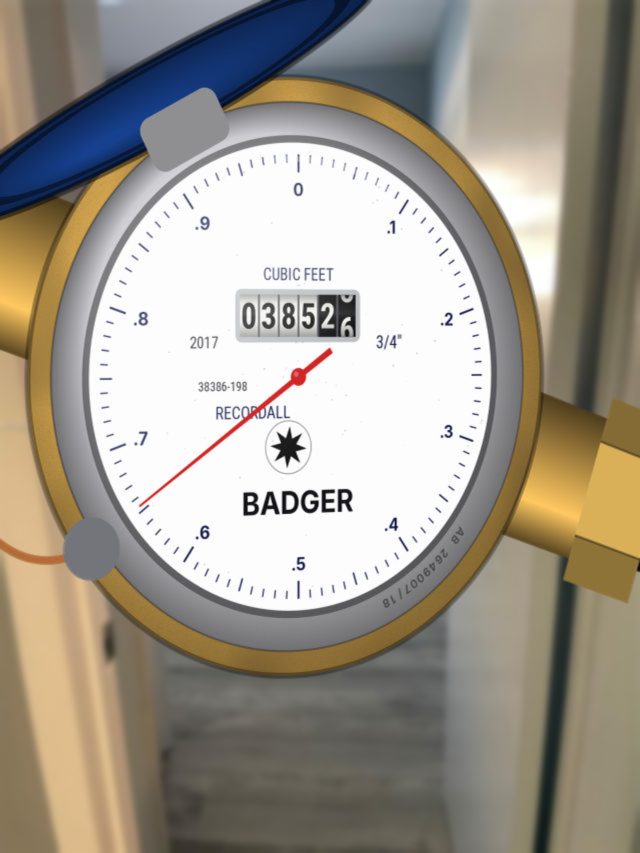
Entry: 38525.65
